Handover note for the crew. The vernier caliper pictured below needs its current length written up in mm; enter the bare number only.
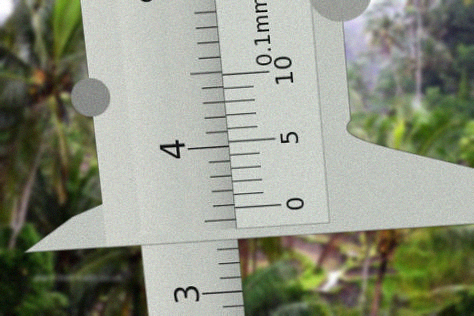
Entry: 35.8
